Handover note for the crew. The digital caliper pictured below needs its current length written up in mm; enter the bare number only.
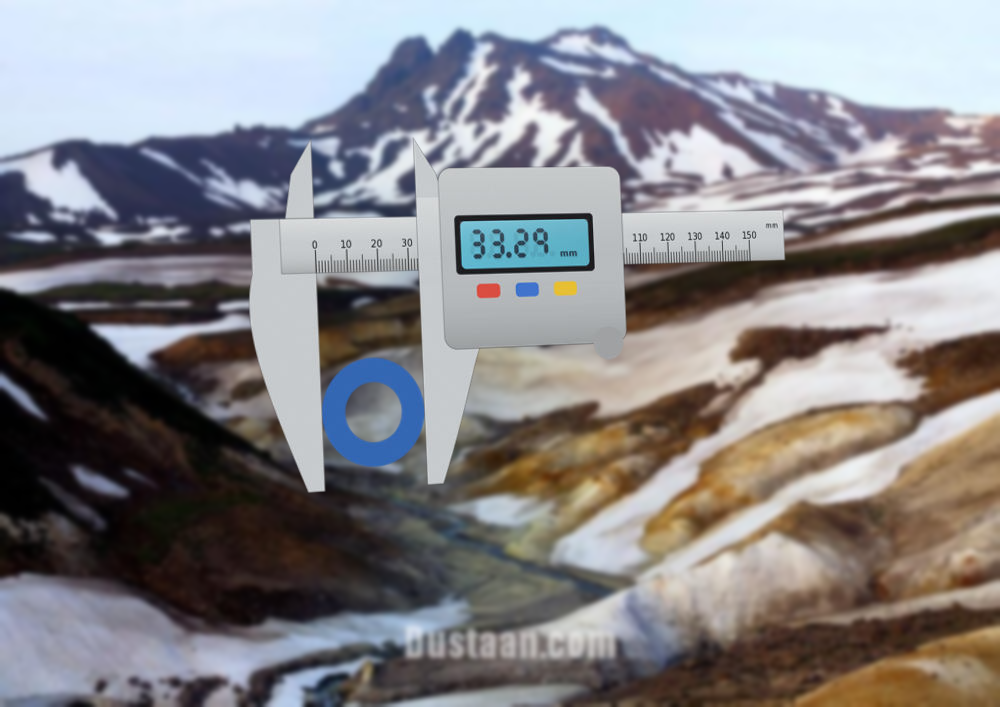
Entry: 33.29
